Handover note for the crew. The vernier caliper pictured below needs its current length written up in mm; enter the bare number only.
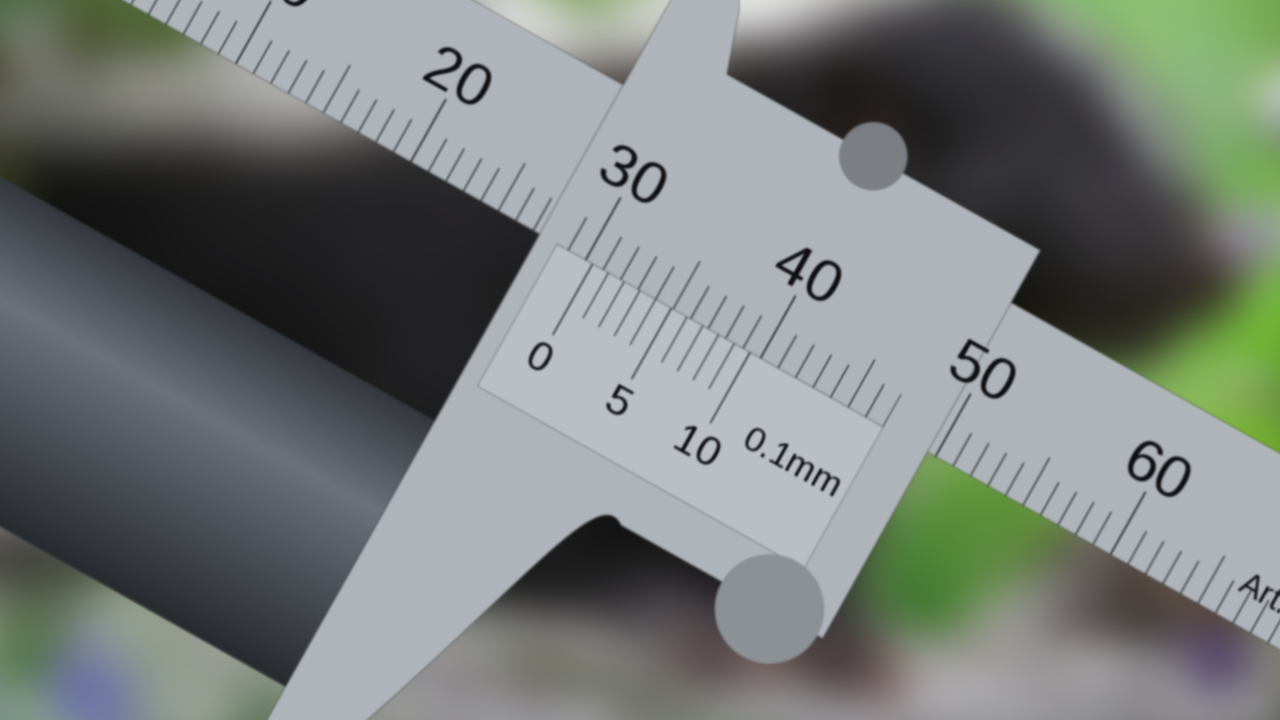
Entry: 30.4
